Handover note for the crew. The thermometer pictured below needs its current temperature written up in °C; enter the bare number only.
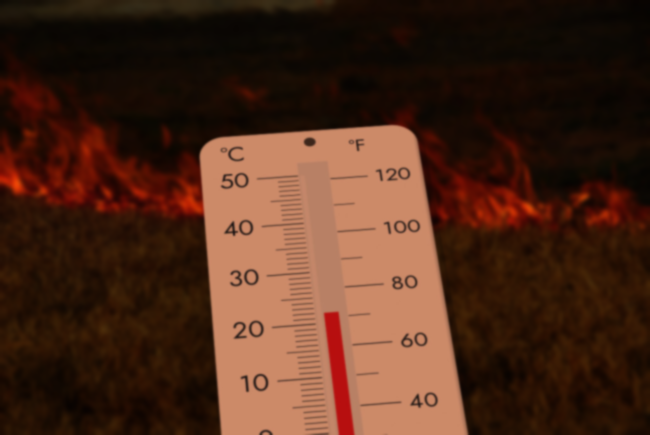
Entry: 22
